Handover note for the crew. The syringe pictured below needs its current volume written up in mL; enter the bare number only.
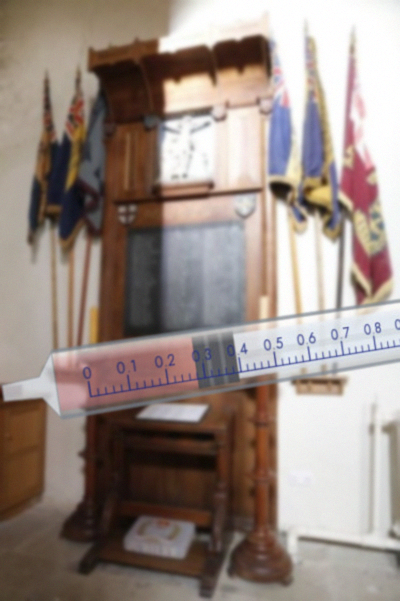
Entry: 0.28
